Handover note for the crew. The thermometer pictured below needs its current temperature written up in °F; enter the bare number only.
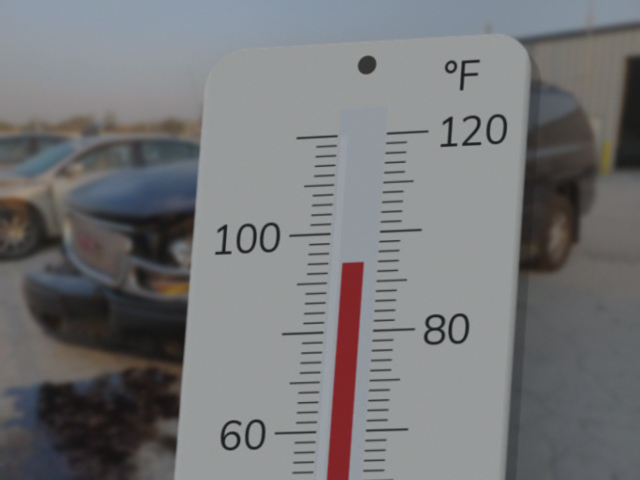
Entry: 94
